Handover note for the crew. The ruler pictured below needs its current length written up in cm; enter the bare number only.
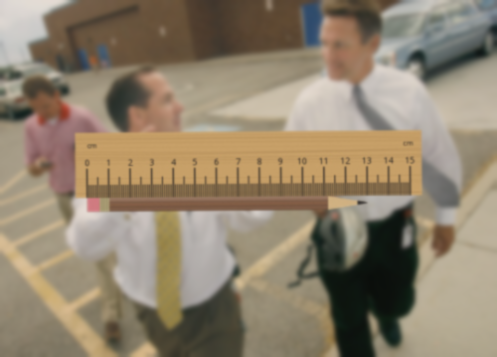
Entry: 13
